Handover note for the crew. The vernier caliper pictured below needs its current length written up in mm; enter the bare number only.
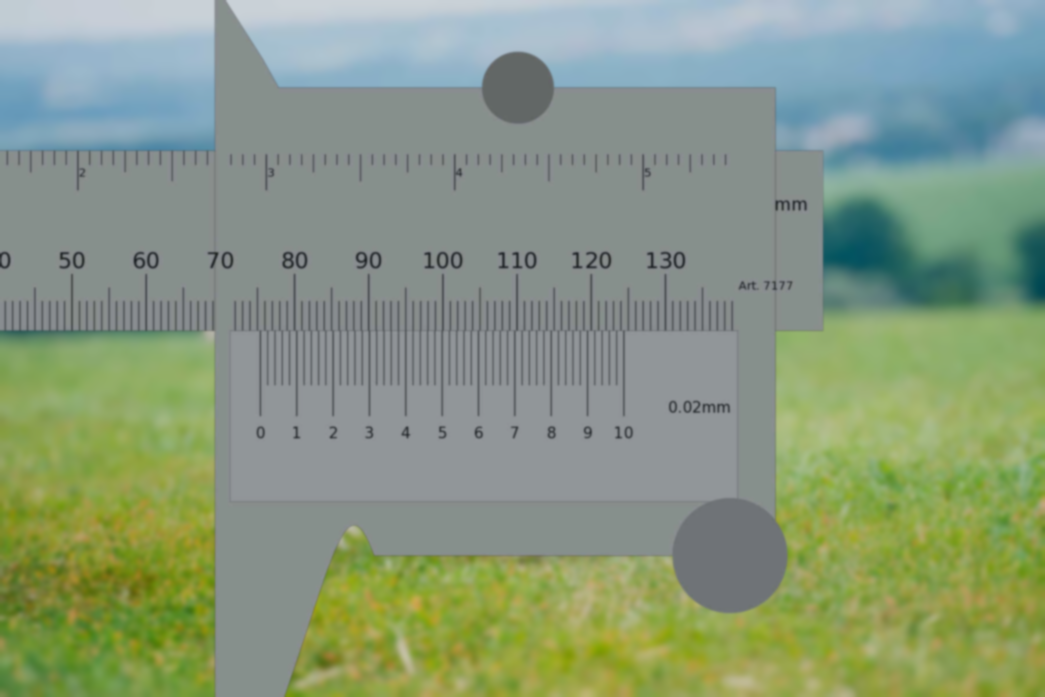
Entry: 75.4
